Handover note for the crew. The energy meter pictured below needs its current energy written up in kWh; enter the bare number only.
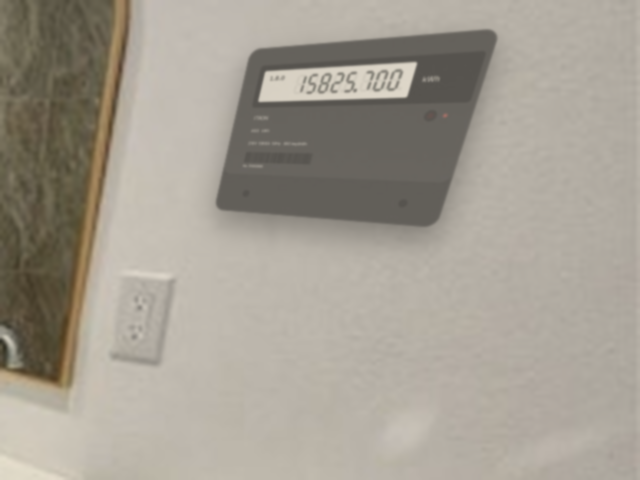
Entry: 15825.700
